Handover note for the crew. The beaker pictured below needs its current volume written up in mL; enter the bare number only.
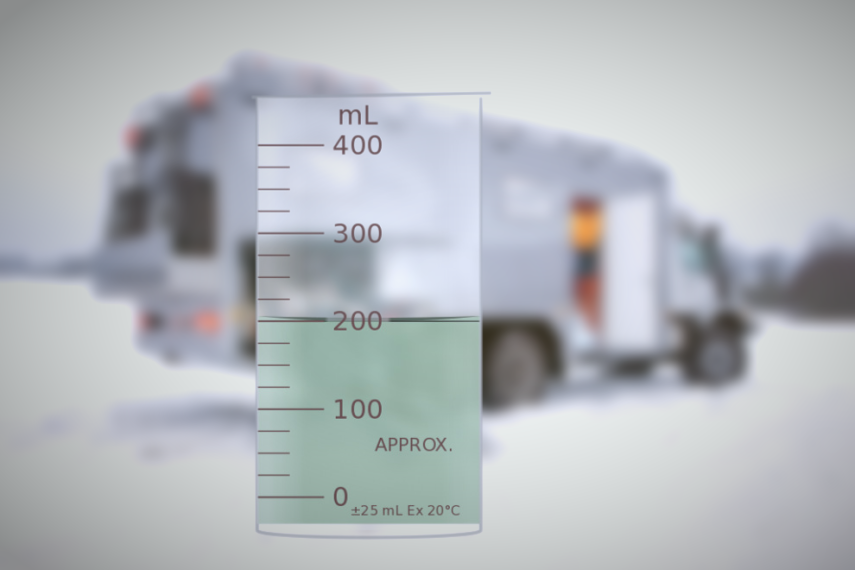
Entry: 200
